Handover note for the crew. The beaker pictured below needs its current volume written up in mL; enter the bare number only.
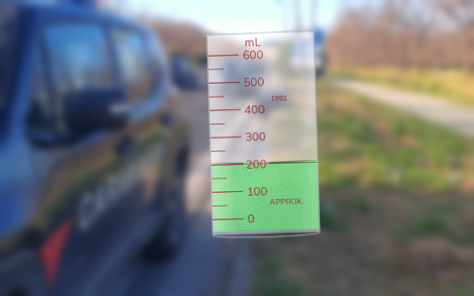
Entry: 200
